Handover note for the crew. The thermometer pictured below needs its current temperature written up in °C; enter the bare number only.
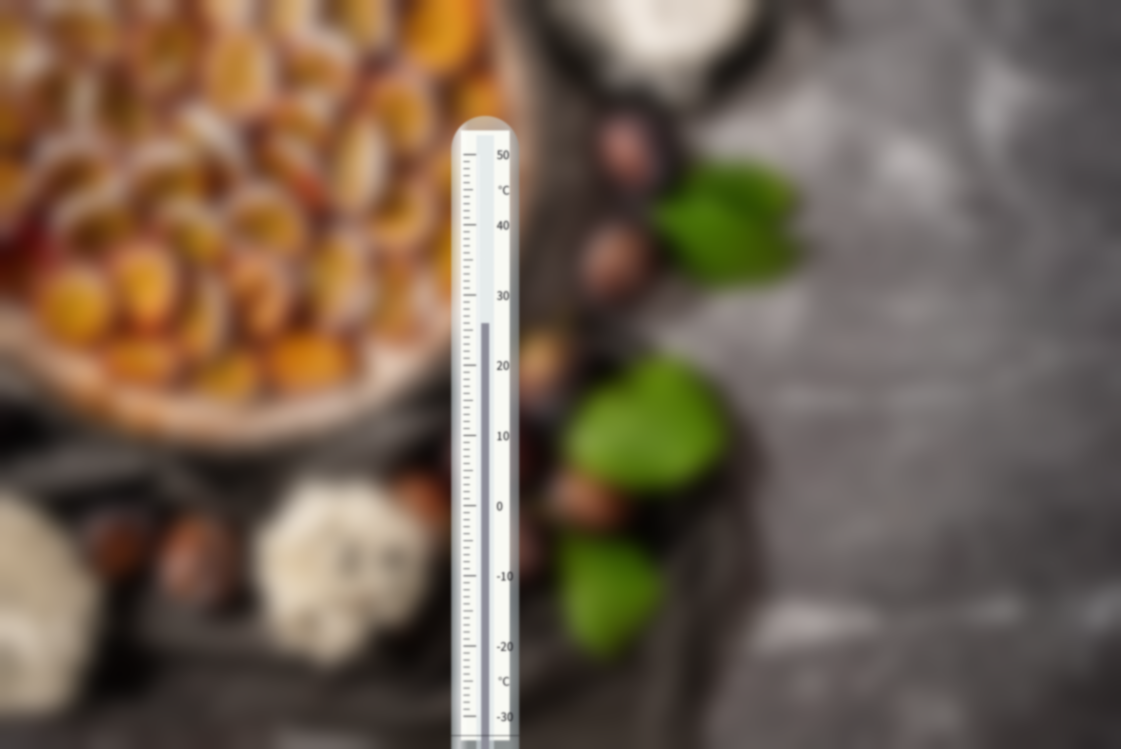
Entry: 26
